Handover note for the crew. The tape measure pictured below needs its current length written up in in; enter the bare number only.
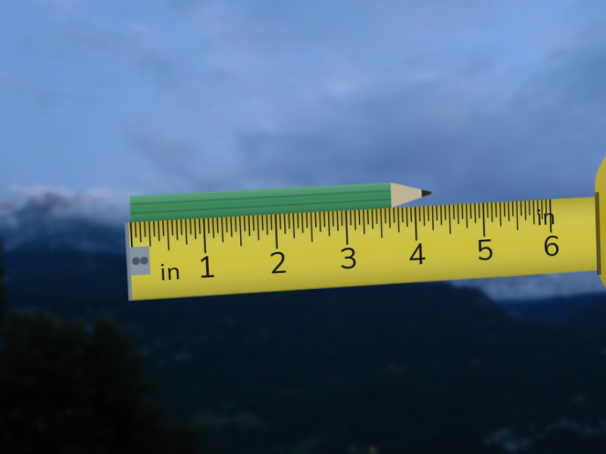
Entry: 4.25
